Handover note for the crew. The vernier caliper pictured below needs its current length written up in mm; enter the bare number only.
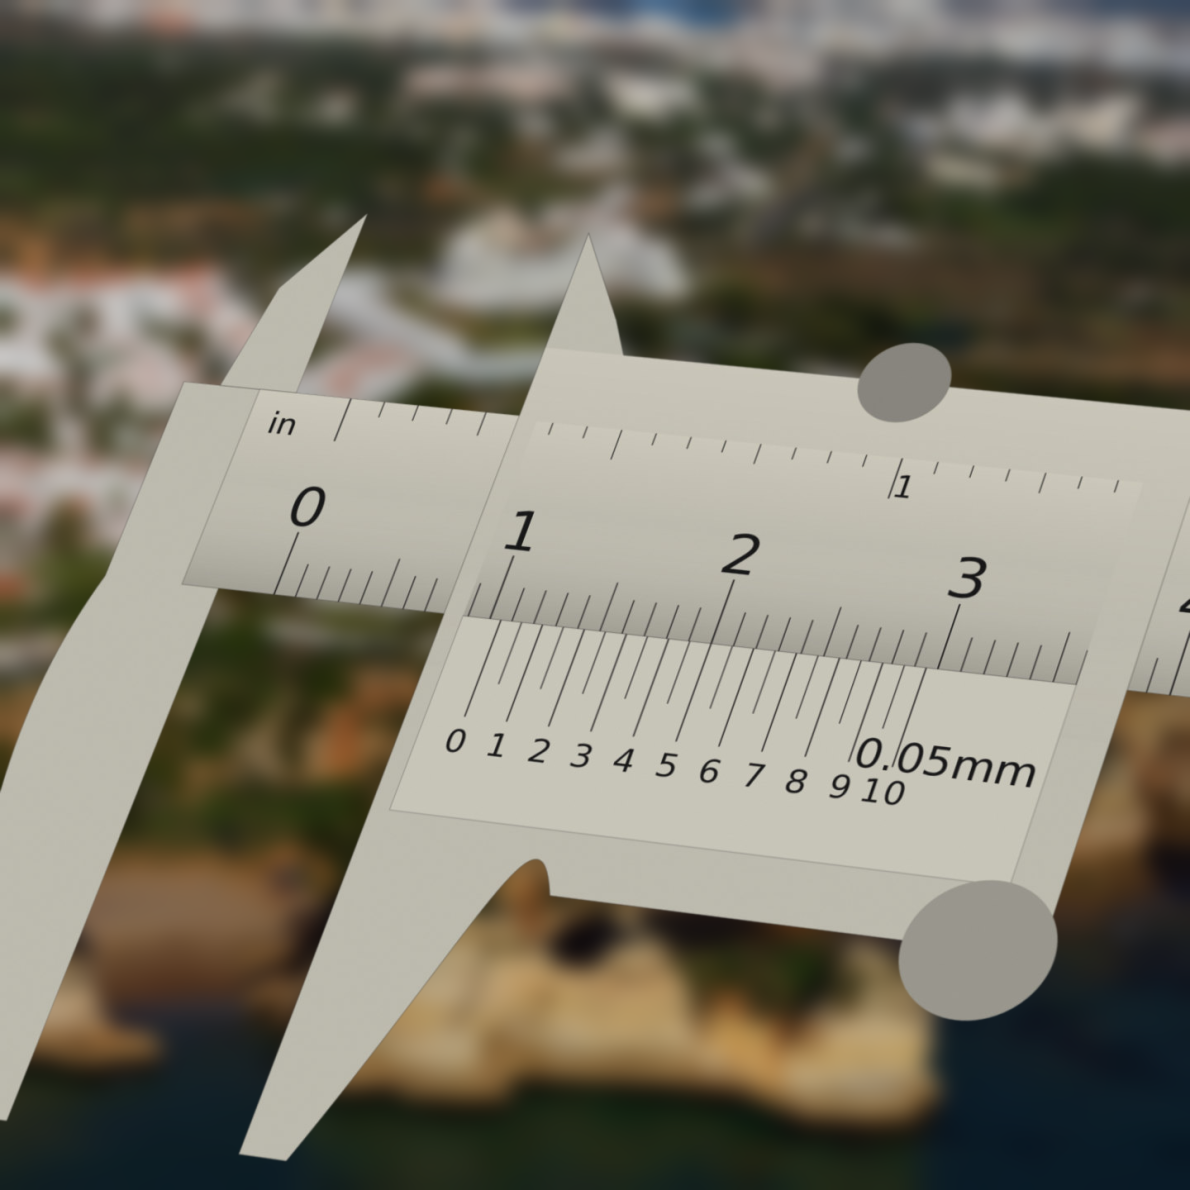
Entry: 10.5
